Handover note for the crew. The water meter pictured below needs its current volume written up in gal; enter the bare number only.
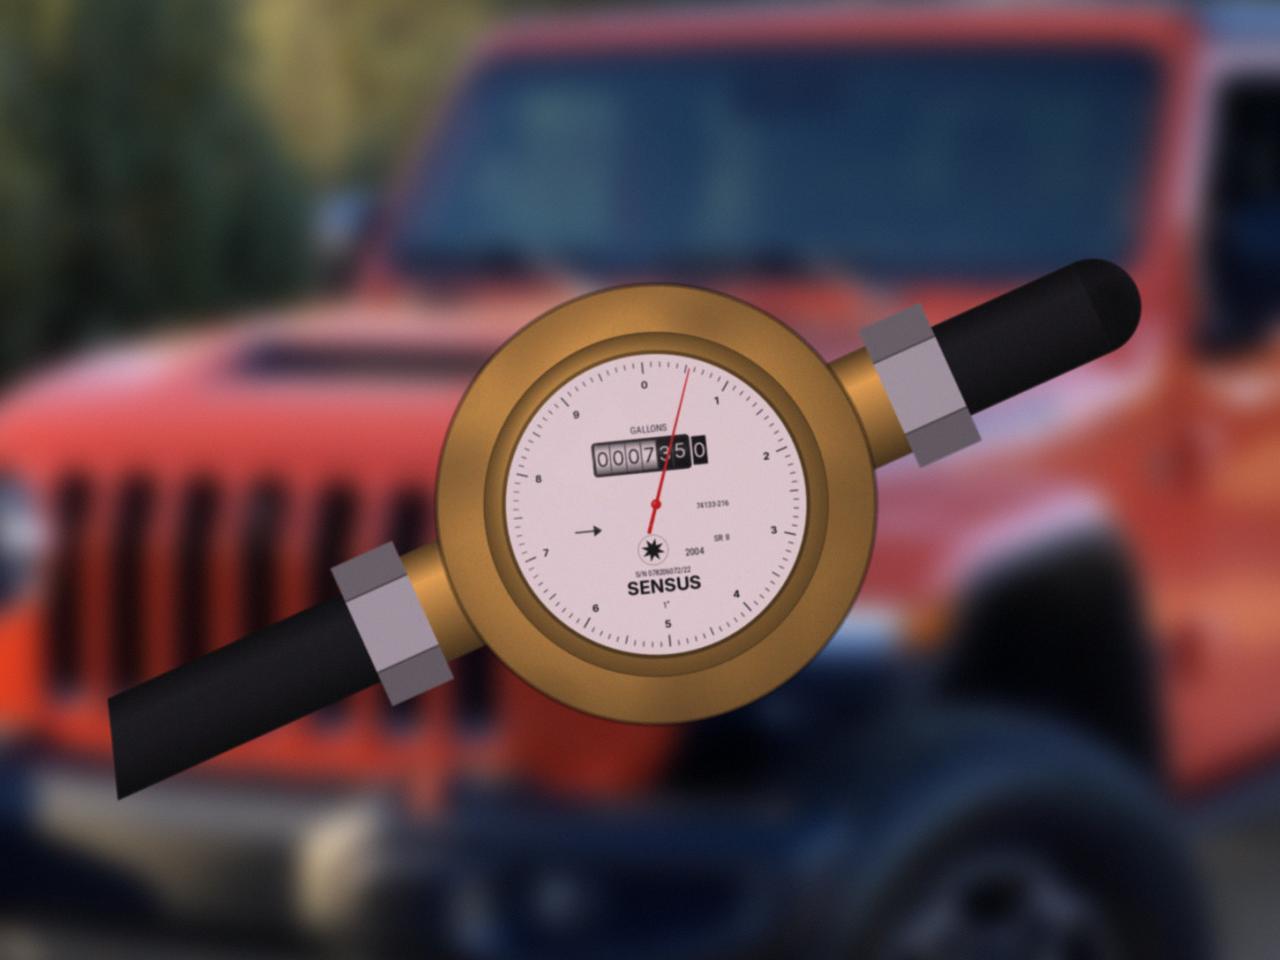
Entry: 7350.5
